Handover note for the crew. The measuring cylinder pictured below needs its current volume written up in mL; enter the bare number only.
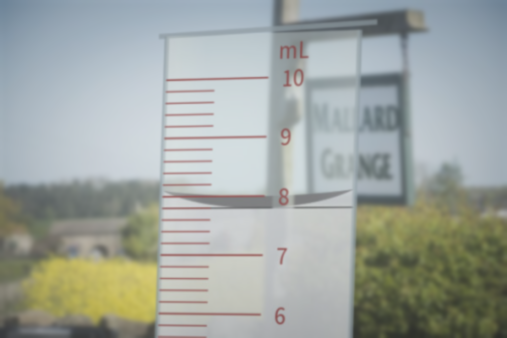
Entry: 7.8
